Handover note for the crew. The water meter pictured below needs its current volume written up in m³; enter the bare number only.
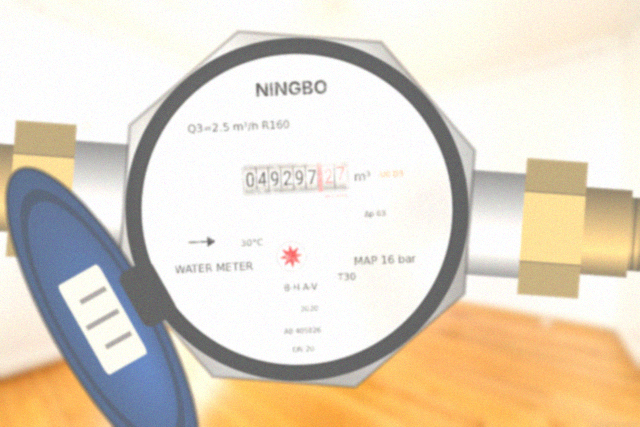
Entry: 49297.27
